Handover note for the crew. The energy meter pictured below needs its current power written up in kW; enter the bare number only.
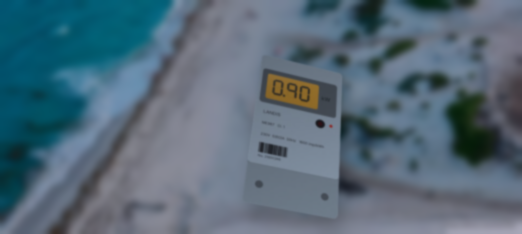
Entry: 0.90
